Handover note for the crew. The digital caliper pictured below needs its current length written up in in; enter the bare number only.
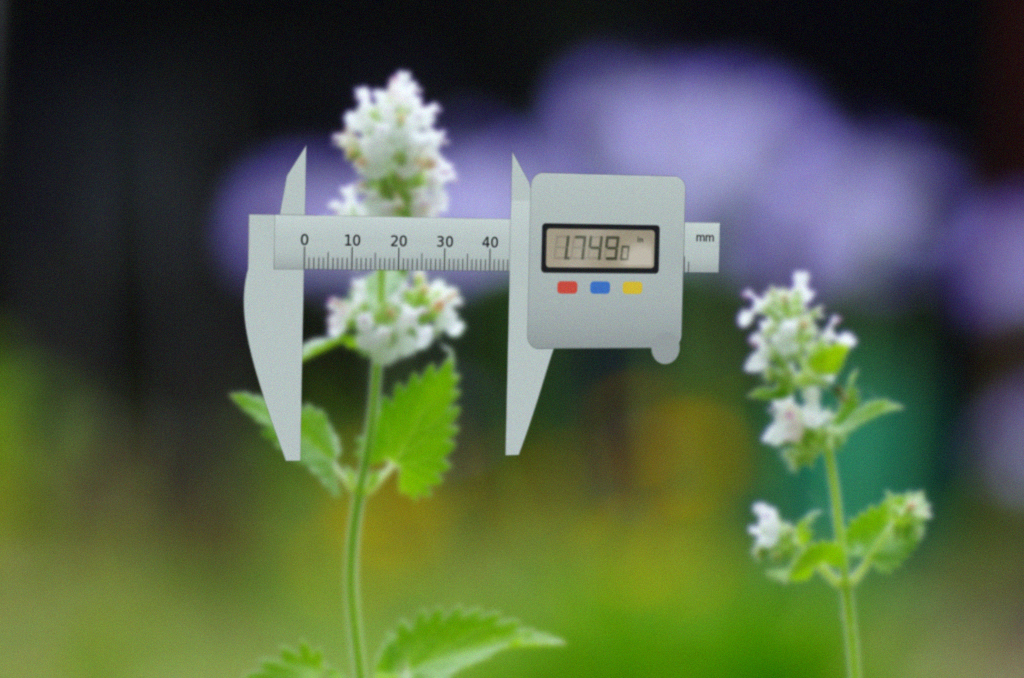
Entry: 1.7490
